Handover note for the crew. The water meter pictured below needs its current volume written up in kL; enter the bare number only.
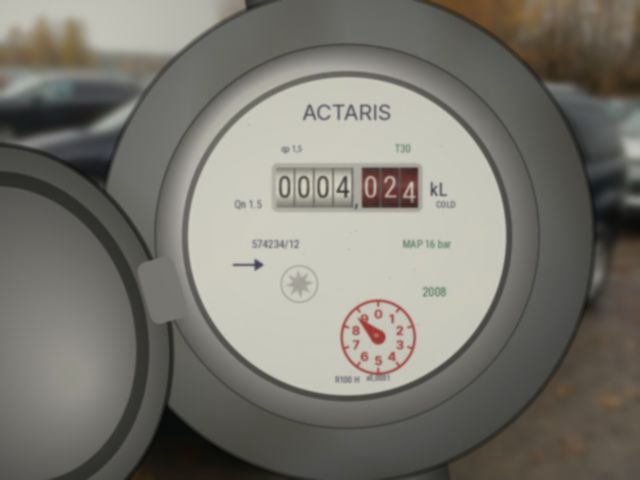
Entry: 4.0238
